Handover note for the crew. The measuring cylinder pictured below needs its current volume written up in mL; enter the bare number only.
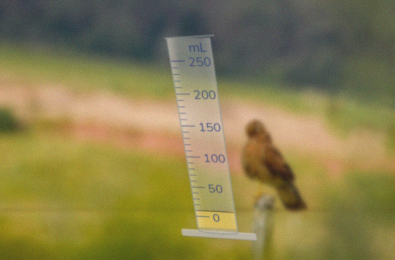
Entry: 10
